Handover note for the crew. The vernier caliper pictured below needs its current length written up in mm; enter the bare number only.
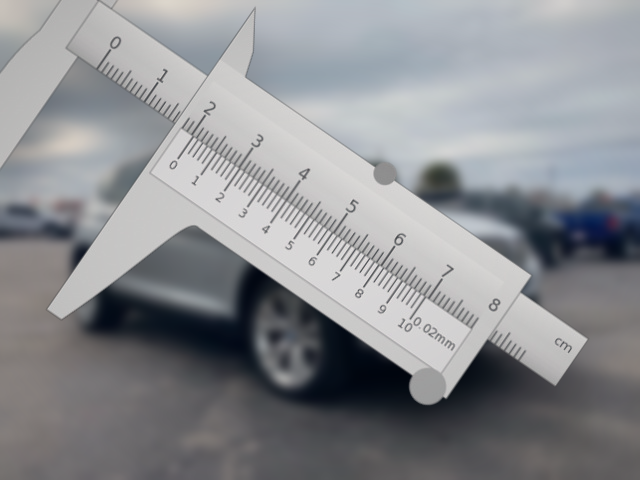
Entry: 20.4
